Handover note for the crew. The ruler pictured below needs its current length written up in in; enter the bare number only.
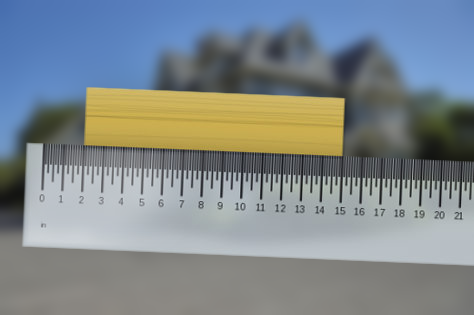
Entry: 13
